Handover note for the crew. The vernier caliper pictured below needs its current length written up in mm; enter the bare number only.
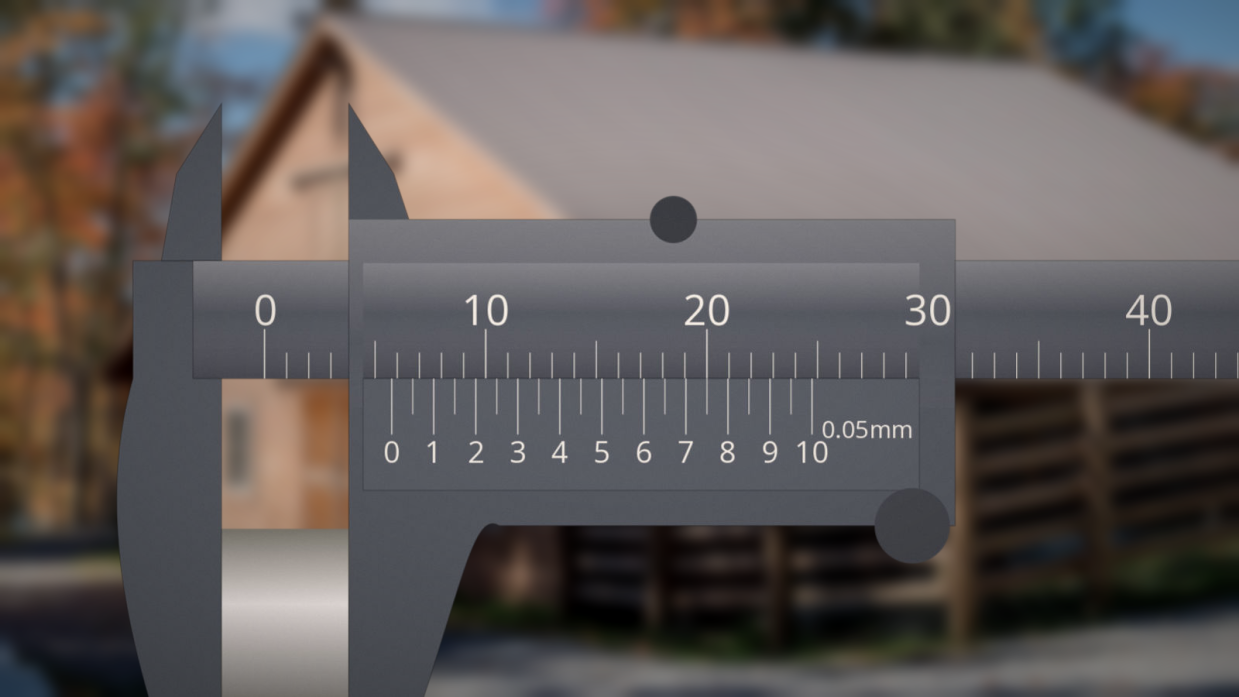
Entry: 5.75
